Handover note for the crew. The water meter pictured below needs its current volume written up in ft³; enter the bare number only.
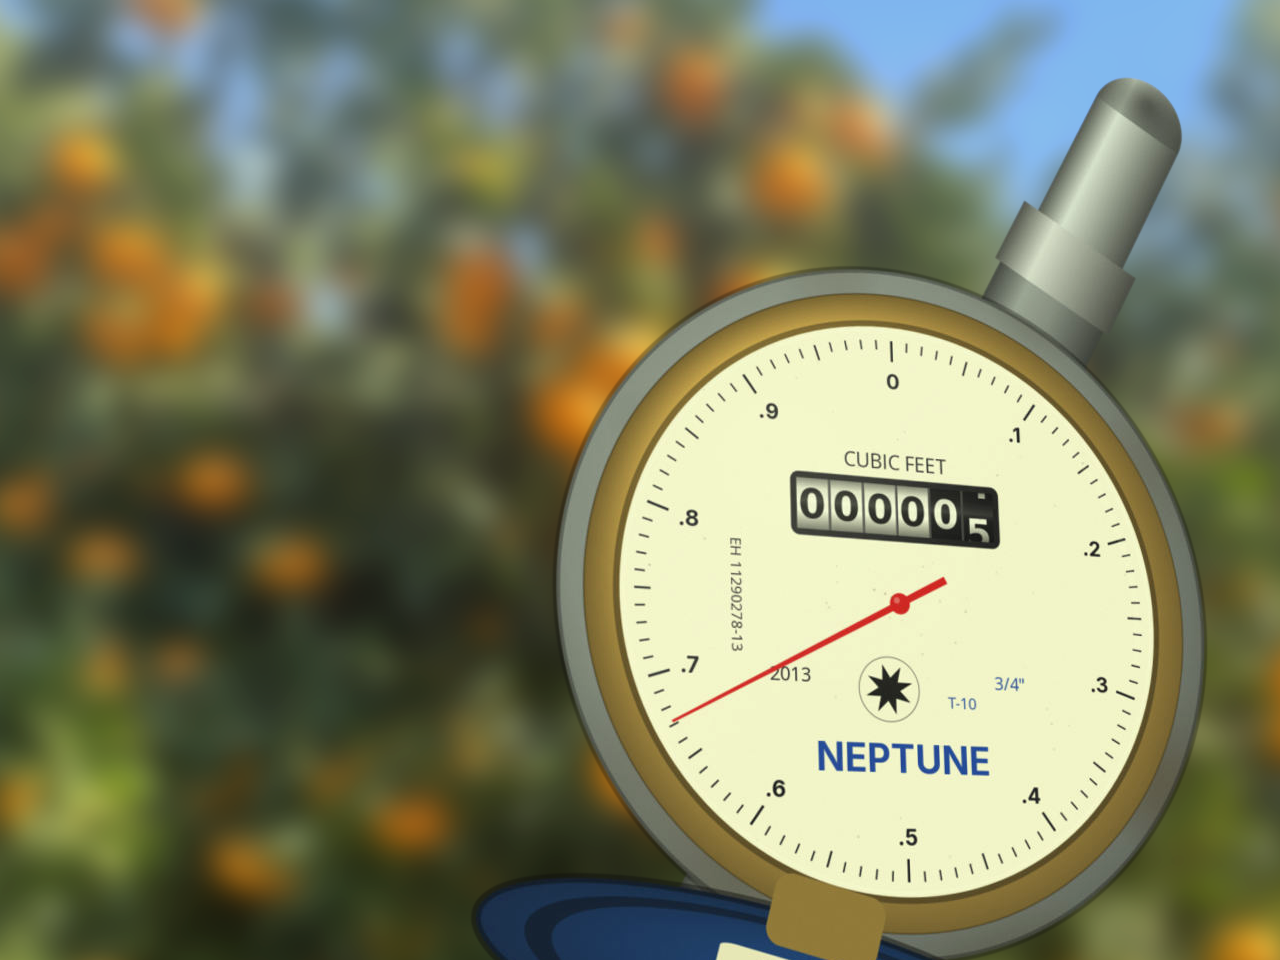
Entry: 4.67
